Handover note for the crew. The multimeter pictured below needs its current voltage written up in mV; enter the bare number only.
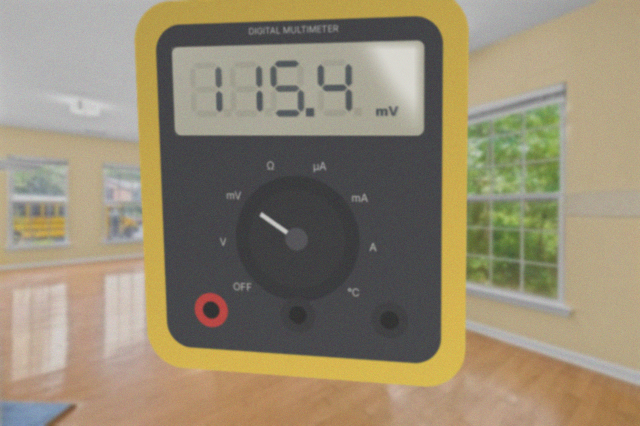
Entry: 115.4
